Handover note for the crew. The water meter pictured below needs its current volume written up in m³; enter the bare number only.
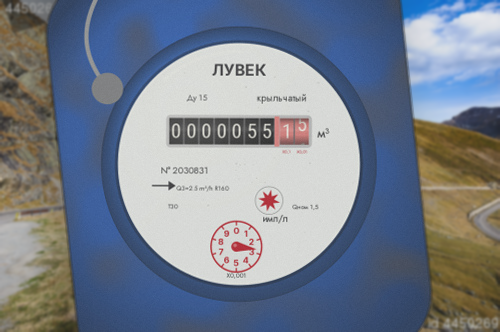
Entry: 55.152
